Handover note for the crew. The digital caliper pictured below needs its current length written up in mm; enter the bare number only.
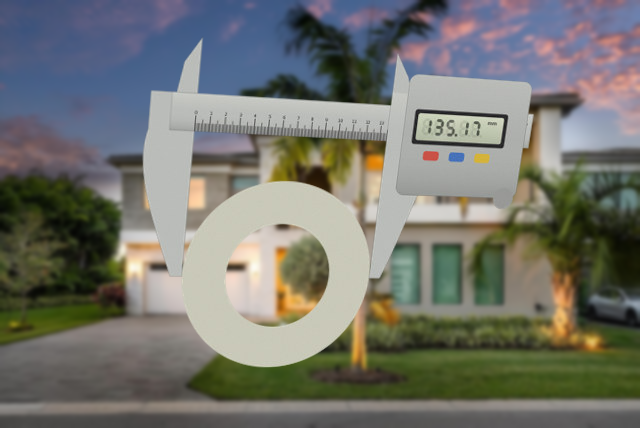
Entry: 135.17
